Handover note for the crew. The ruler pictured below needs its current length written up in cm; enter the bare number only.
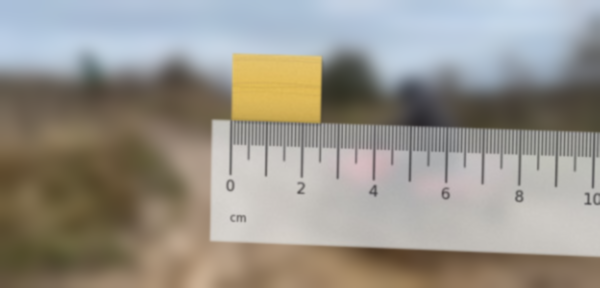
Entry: 2.5
